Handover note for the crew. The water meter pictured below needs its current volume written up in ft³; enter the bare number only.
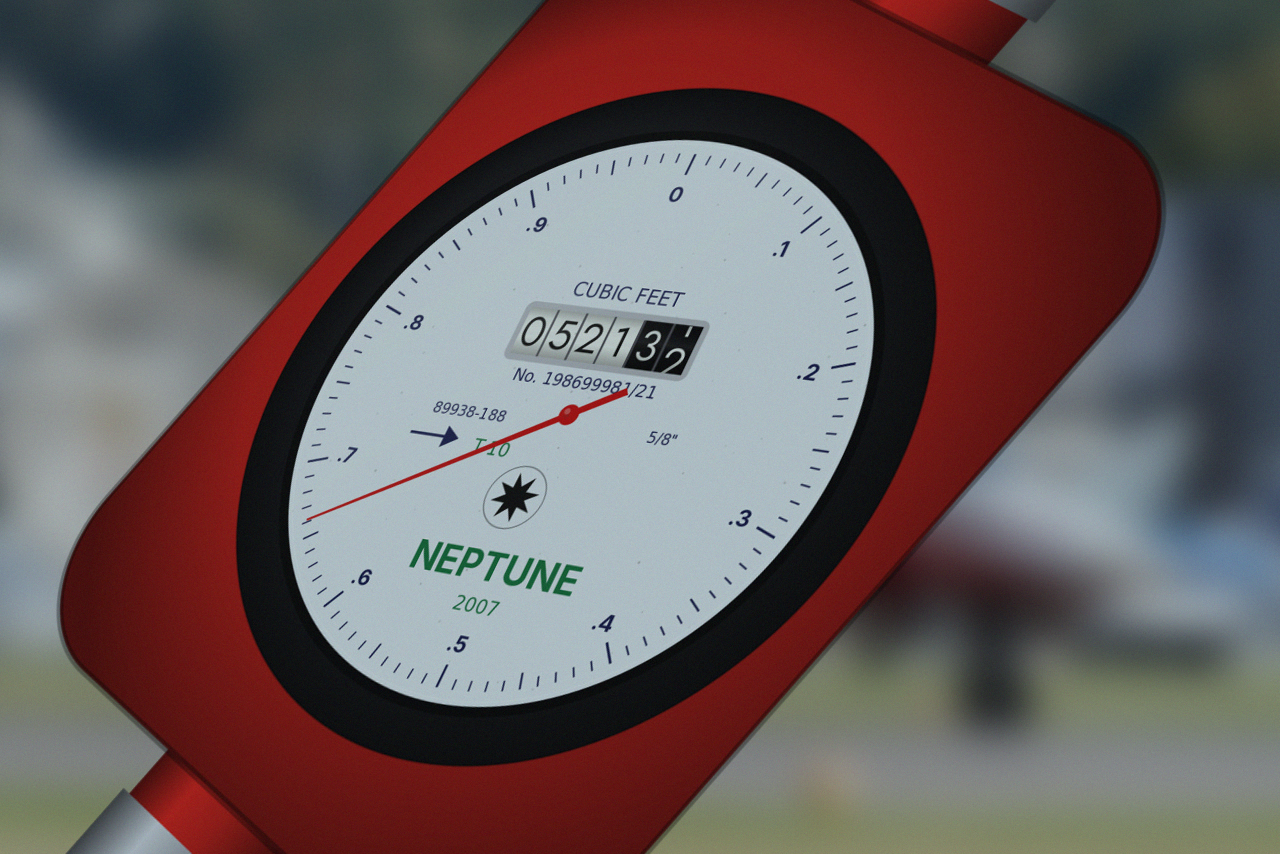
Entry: 52131.66
